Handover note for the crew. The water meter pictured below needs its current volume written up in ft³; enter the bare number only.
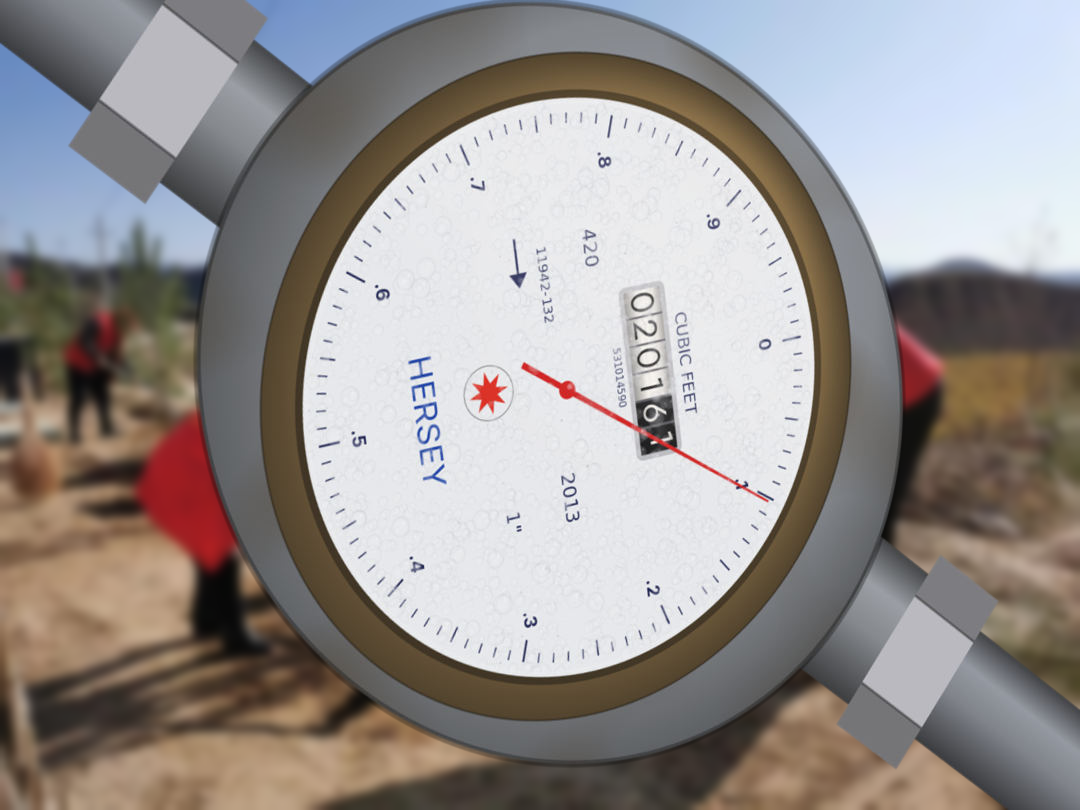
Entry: 20161.10
